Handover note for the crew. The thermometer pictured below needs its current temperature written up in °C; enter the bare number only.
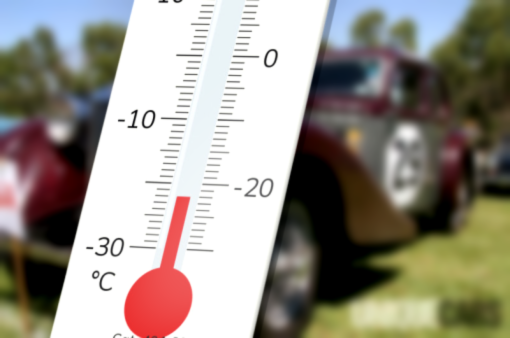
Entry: -22
